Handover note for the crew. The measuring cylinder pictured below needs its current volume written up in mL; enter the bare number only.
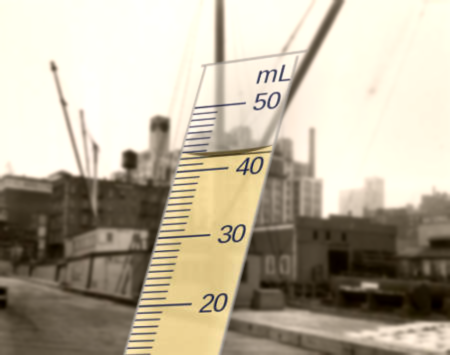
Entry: 42
